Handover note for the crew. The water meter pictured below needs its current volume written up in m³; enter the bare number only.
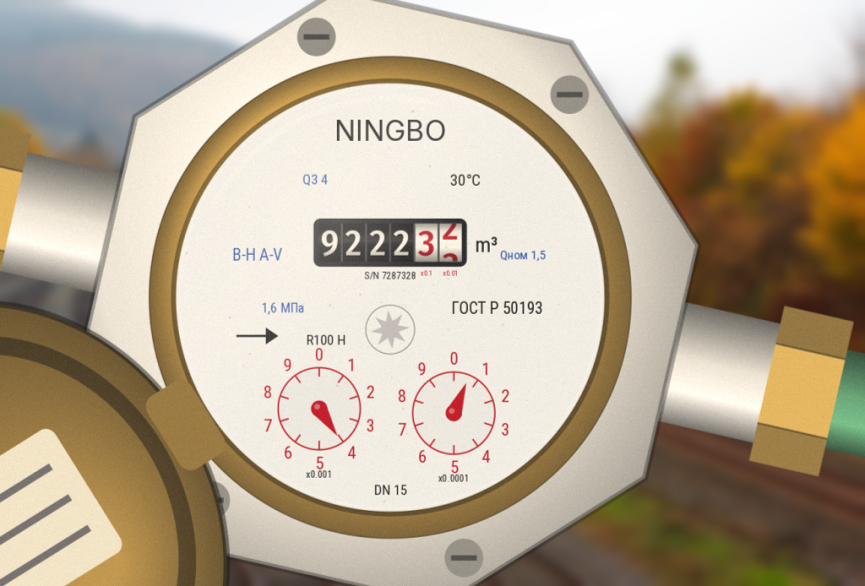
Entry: 9222.3240
